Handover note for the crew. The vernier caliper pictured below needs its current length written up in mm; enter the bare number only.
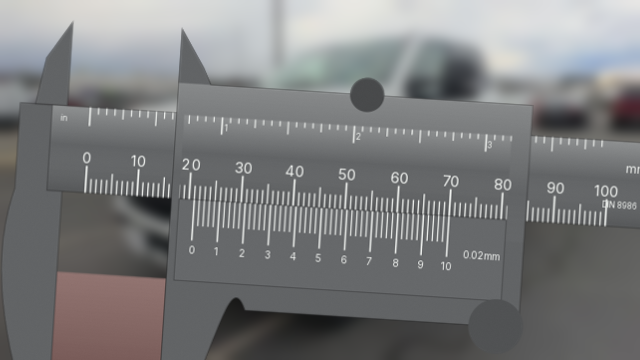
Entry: 21.0
